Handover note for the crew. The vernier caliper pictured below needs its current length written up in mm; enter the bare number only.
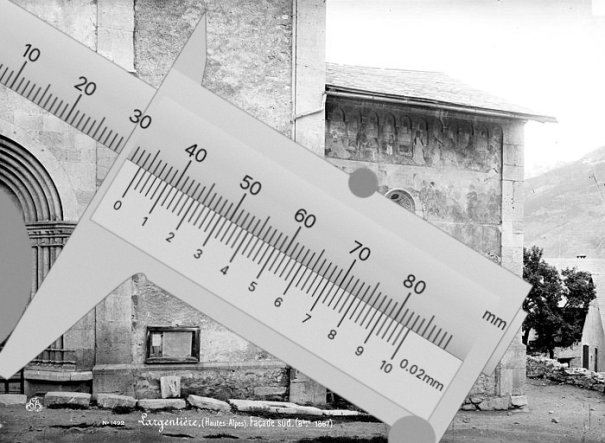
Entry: 33.8
